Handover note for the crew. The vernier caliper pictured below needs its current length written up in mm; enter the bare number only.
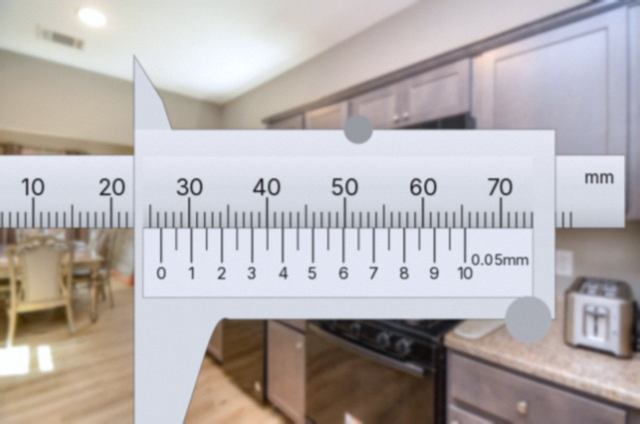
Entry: 26.4
